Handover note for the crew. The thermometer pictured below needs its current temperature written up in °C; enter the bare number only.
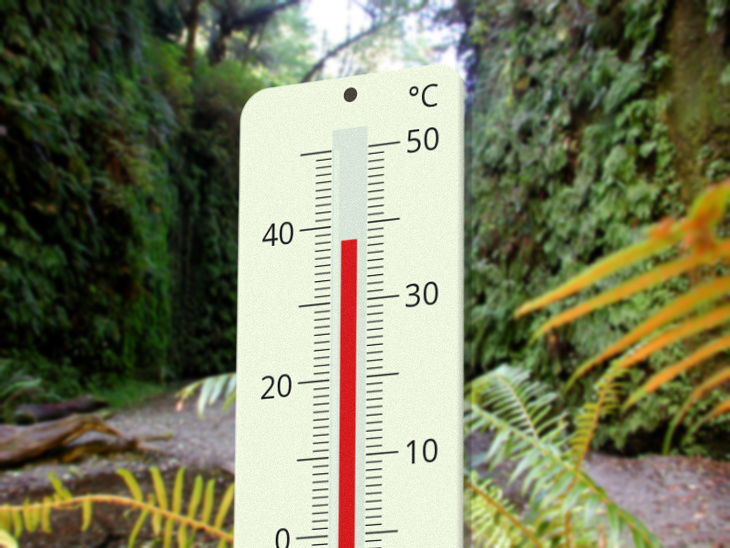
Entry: 38
